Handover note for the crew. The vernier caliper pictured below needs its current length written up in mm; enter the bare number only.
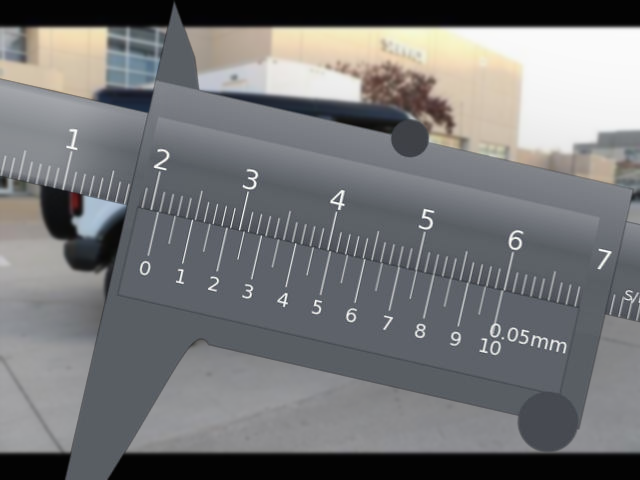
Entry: 20.8
